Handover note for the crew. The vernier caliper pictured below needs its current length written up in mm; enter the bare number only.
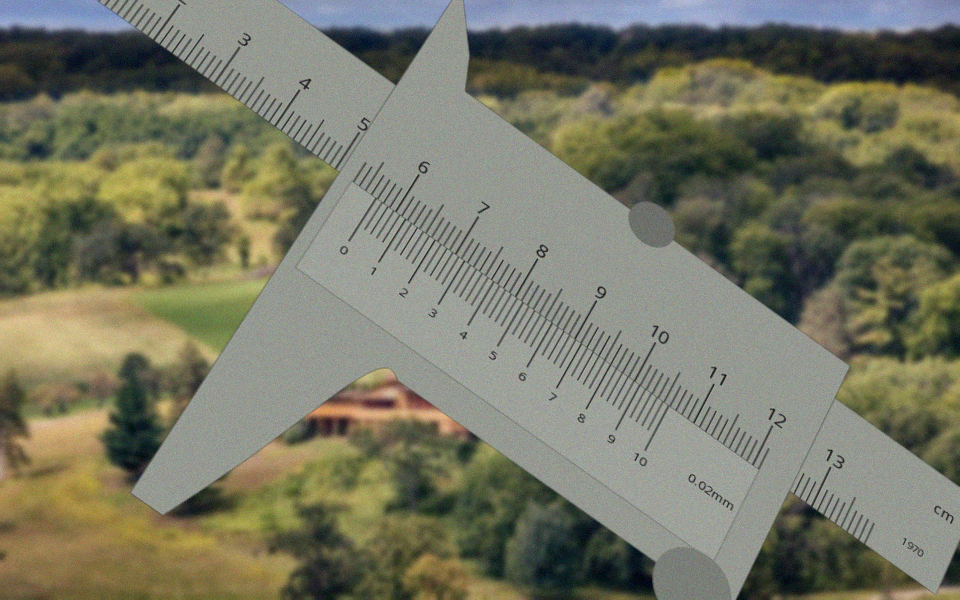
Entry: 56.8
